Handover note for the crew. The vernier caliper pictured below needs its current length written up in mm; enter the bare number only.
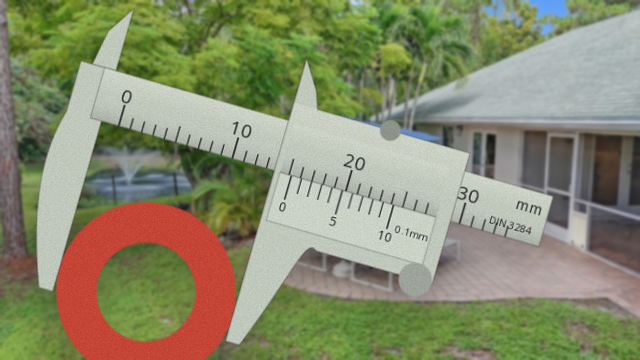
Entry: 15.2
